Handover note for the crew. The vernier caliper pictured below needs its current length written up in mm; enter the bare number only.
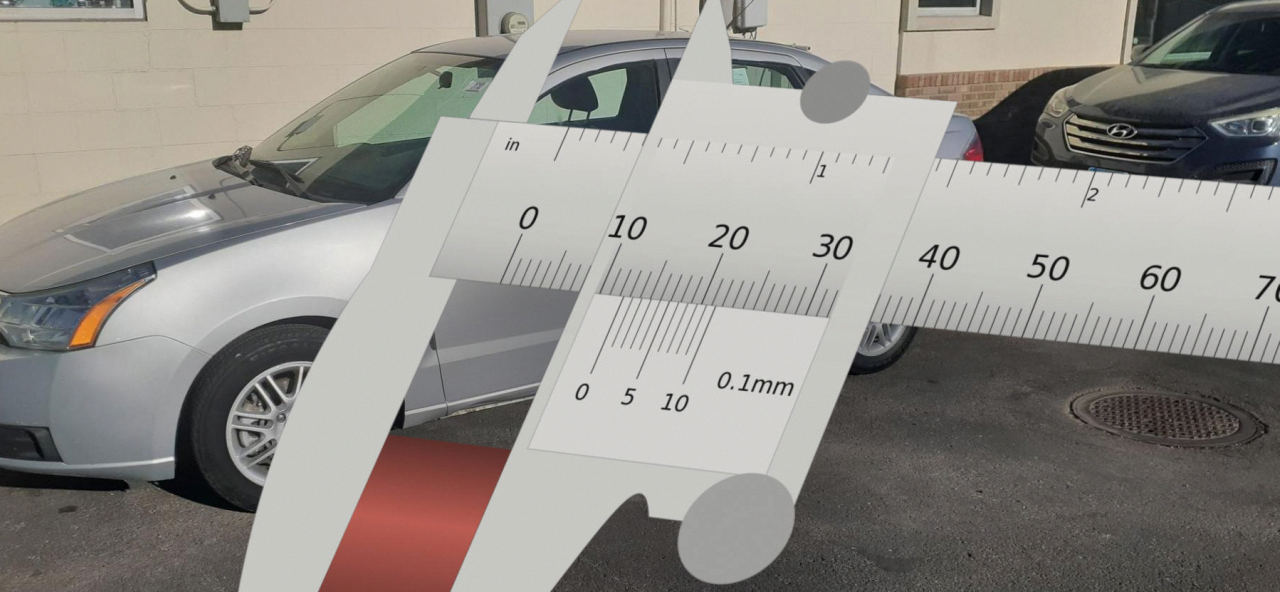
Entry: 12.4
